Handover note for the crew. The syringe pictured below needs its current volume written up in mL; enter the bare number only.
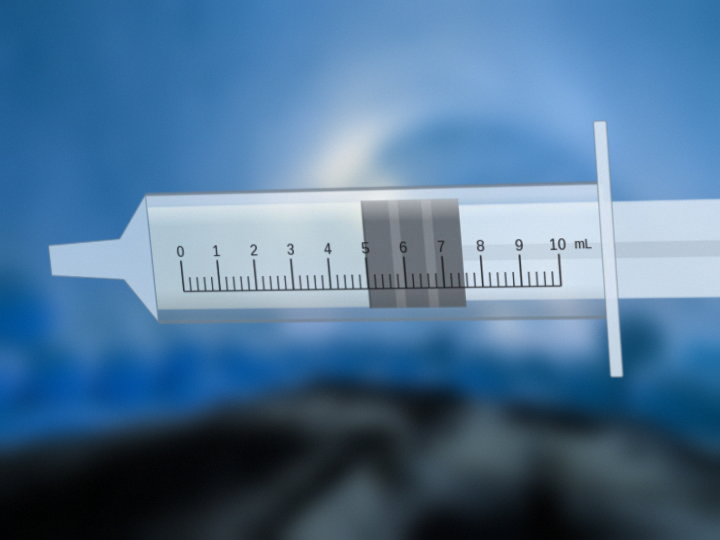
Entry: 5
